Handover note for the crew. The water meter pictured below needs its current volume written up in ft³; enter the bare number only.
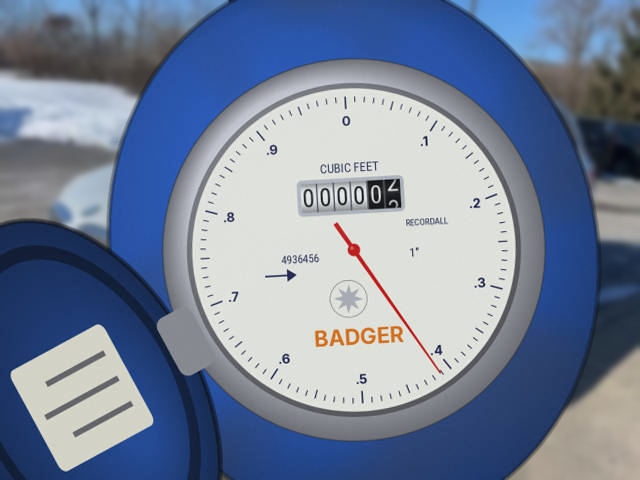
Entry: 2.41
